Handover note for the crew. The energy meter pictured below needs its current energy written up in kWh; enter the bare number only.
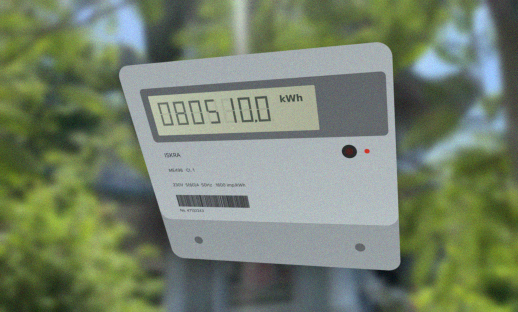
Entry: 80510.0
